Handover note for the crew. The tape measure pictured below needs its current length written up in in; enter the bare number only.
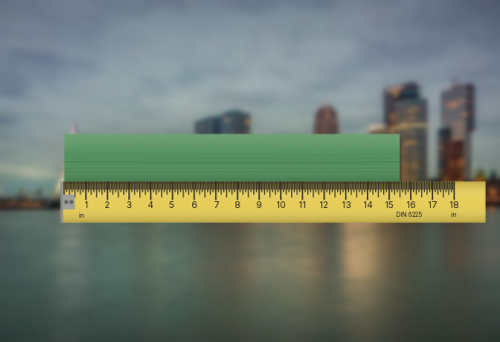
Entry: 15.5
